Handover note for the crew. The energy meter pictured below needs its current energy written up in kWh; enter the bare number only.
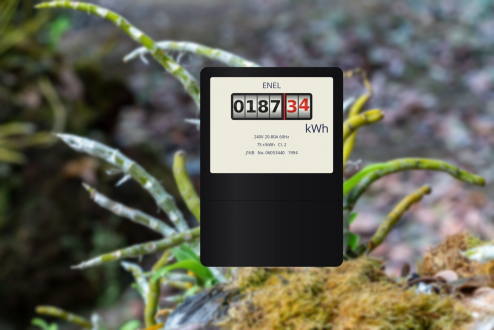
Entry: 187.34
